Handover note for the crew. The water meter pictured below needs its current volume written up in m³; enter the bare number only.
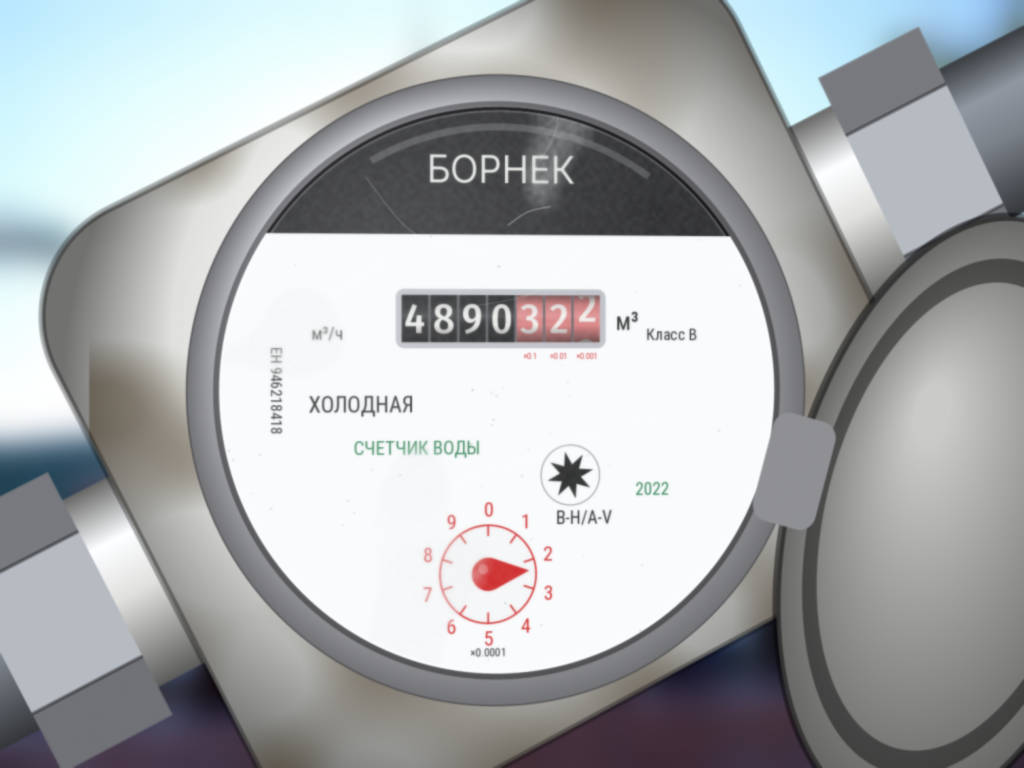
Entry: 4890.3222
